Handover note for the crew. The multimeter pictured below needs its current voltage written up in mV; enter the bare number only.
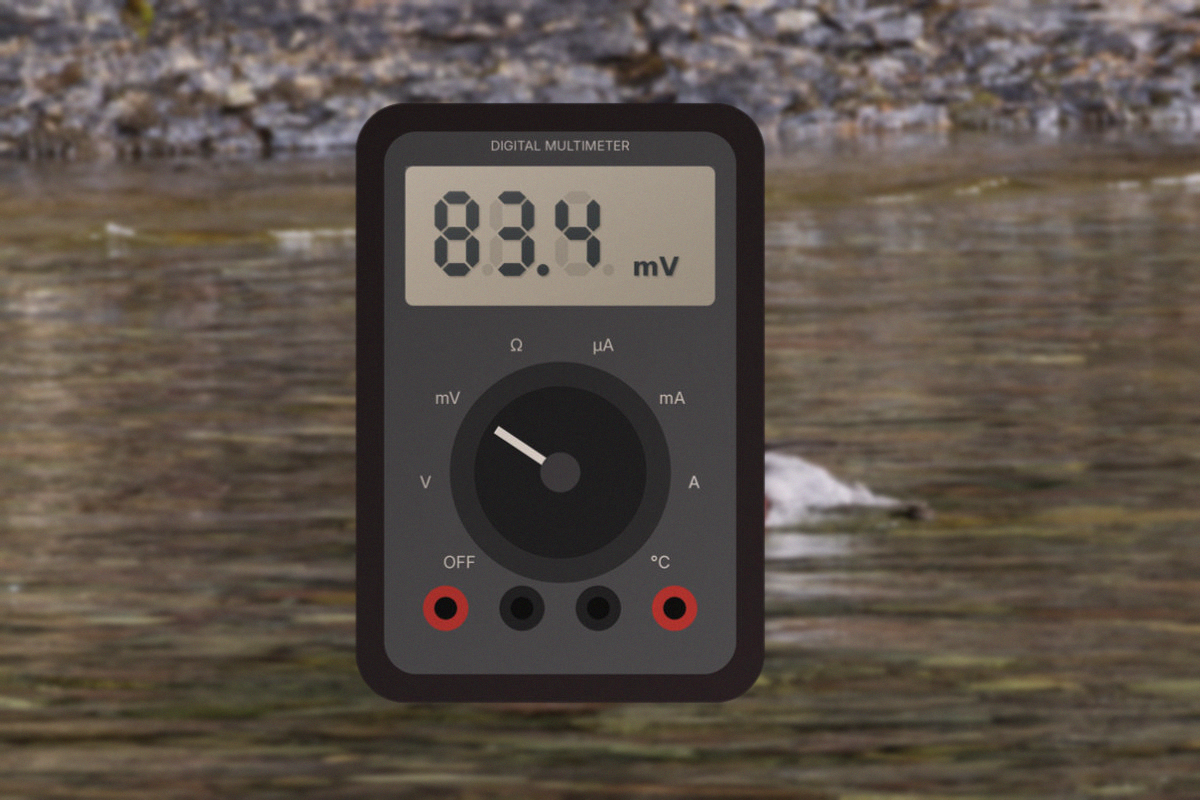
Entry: 83.4
